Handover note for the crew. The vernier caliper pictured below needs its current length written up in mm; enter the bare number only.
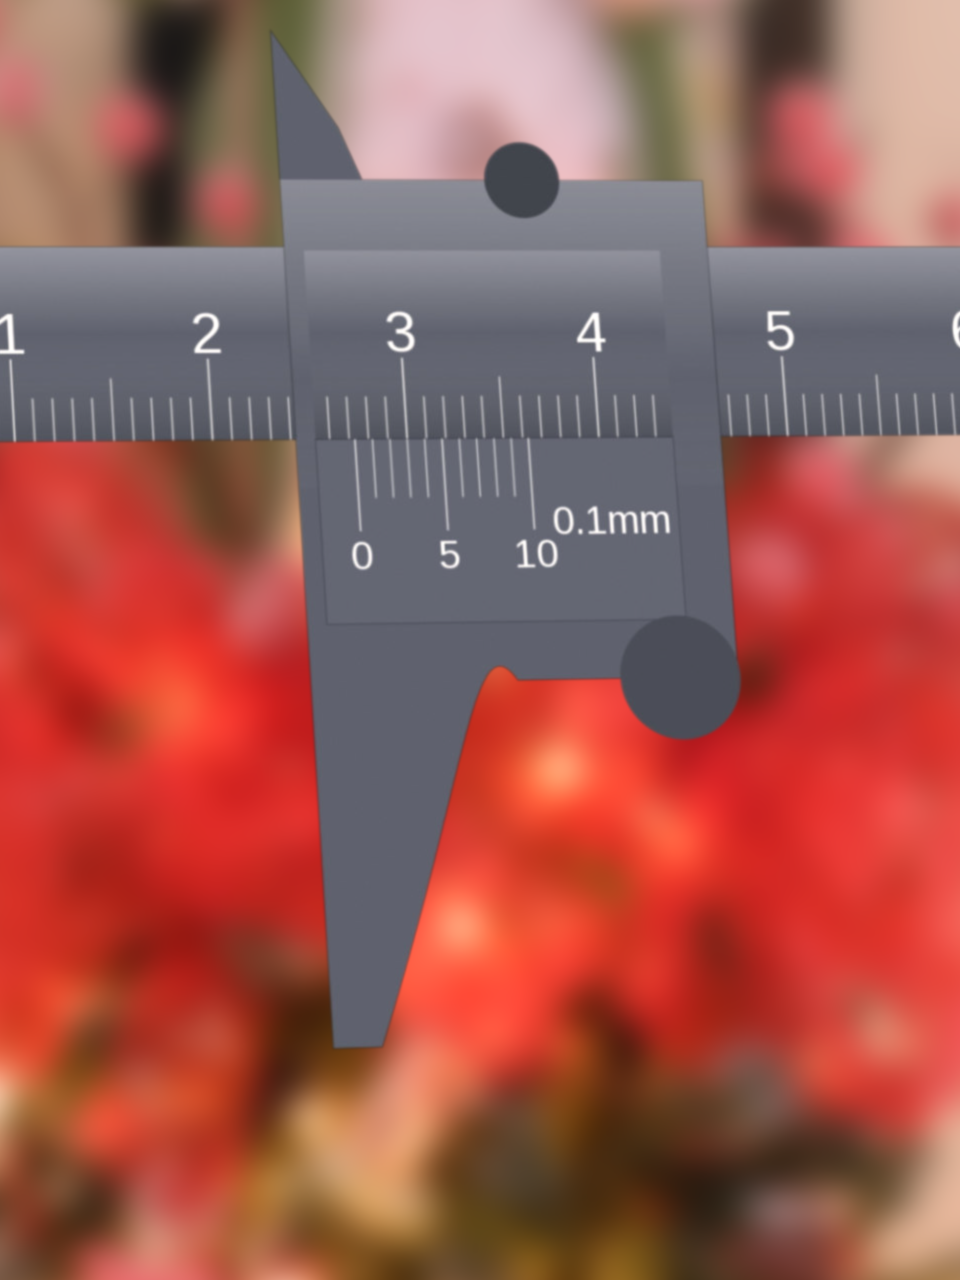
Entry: 27.3
